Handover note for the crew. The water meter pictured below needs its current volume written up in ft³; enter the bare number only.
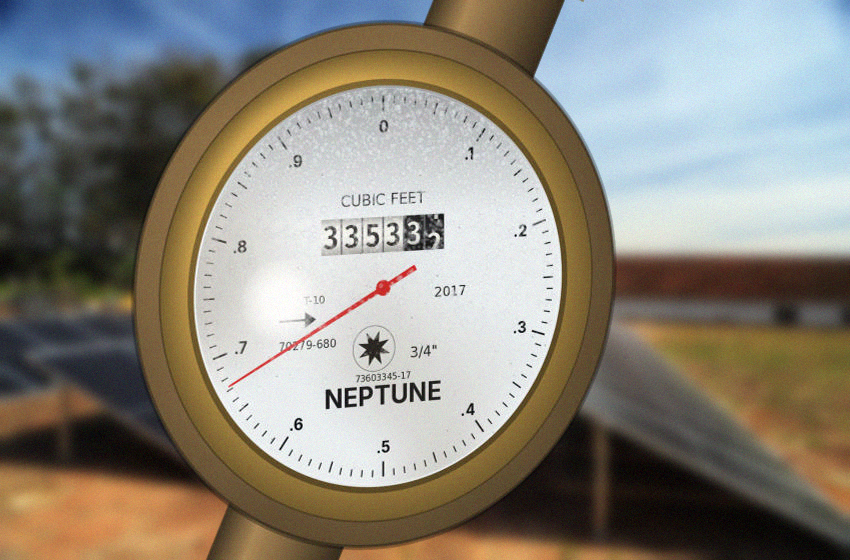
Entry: 335331.67
